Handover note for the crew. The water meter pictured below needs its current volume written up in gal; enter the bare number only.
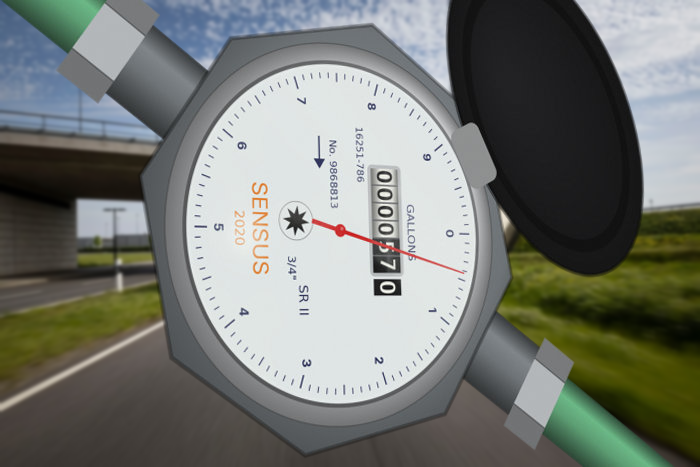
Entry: 570.4
